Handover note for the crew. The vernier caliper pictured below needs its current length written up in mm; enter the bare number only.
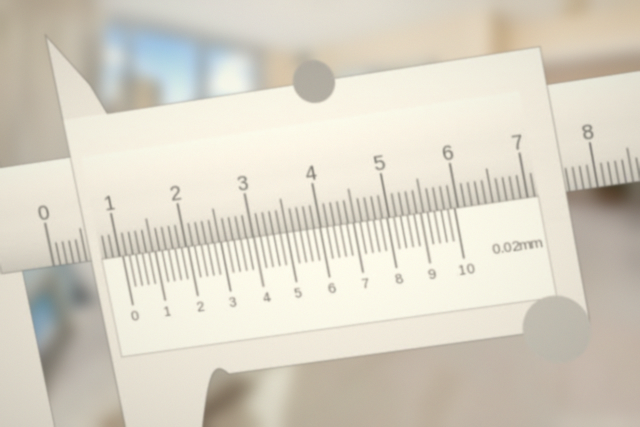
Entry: 10.5
